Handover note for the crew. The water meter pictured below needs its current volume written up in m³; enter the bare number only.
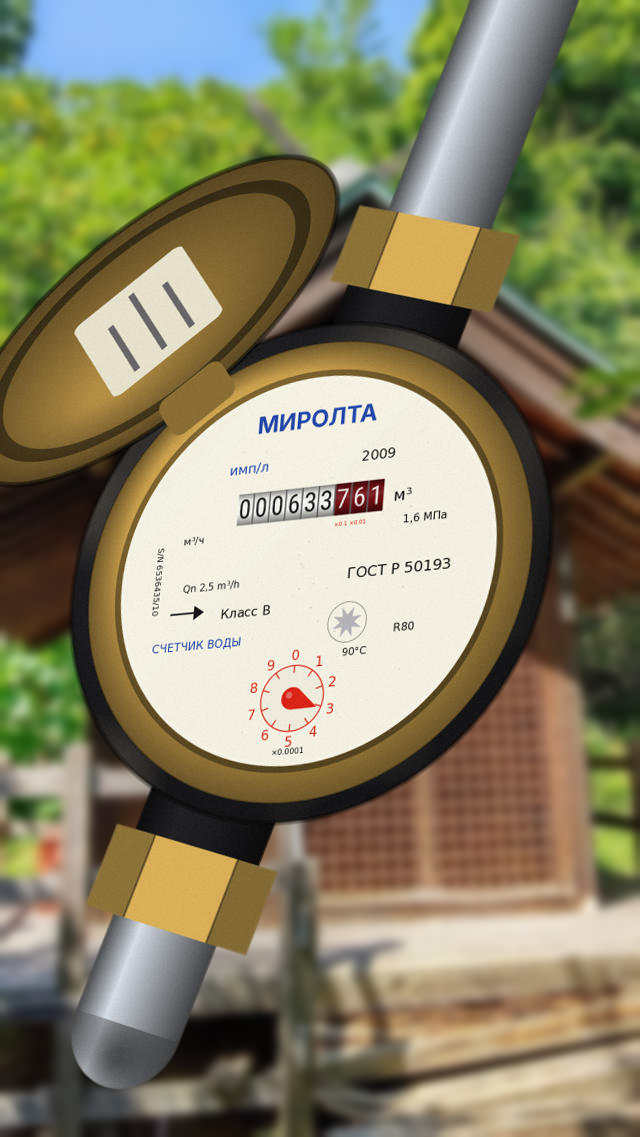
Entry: 633.7613
